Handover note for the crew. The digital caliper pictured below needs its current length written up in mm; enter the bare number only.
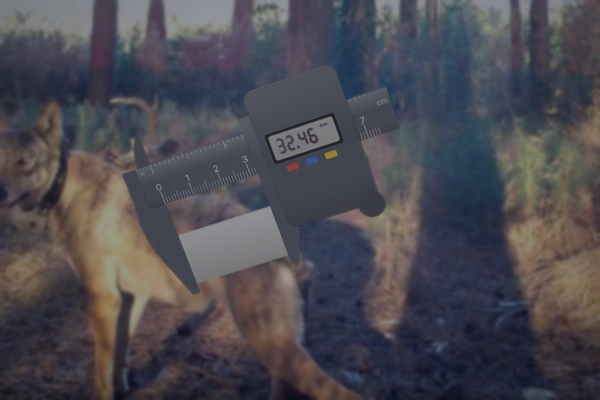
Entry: 32.46
